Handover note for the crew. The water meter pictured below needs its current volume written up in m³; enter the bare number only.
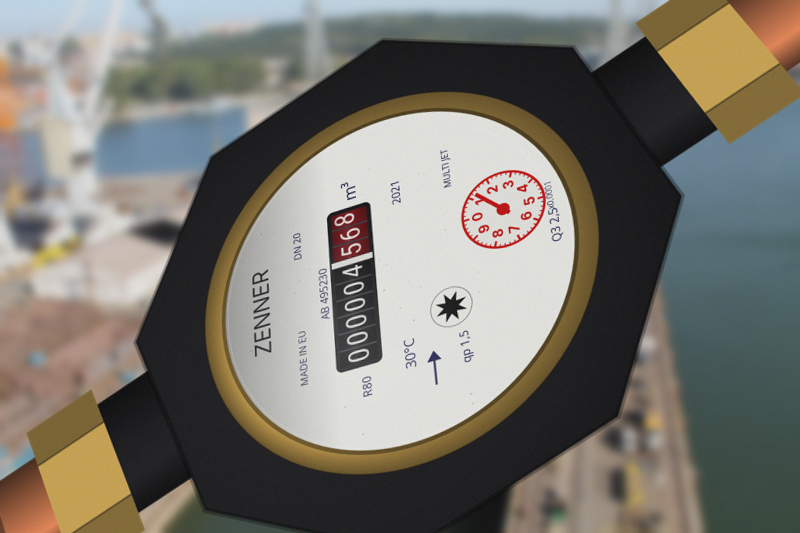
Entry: 4.5681
